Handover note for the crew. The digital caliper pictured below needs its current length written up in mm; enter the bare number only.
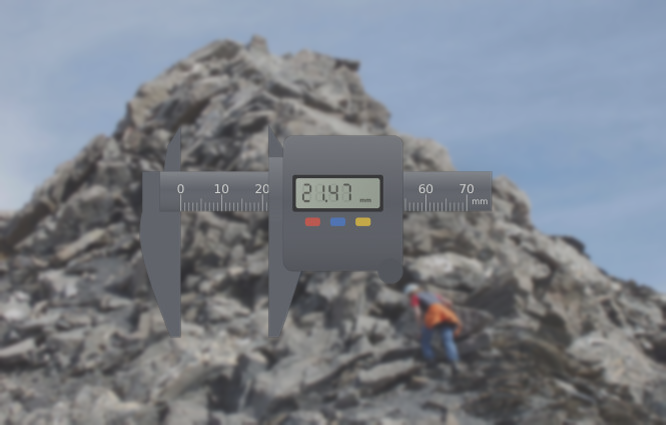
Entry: 21.47
